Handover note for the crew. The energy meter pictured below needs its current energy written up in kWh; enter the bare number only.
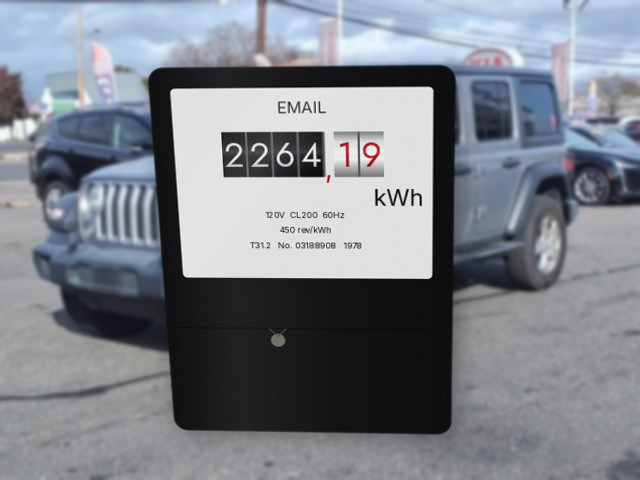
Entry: 2264.19
